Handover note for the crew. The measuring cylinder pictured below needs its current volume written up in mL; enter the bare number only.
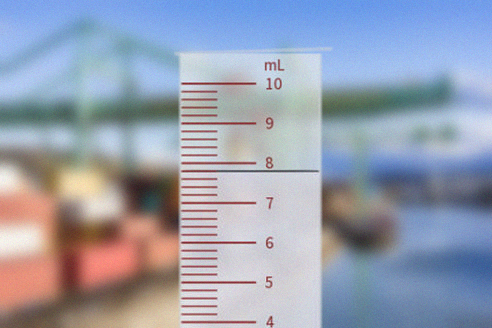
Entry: 7.8
